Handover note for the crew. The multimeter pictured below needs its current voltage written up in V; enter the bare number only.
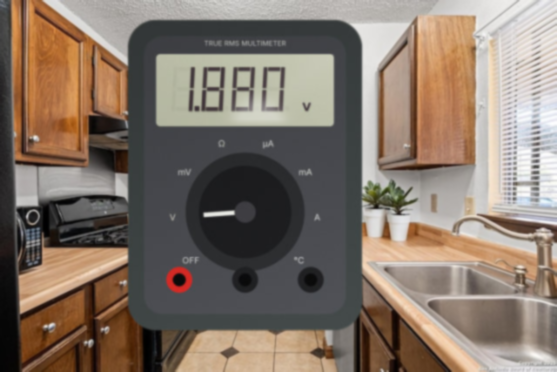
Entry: 1.880
